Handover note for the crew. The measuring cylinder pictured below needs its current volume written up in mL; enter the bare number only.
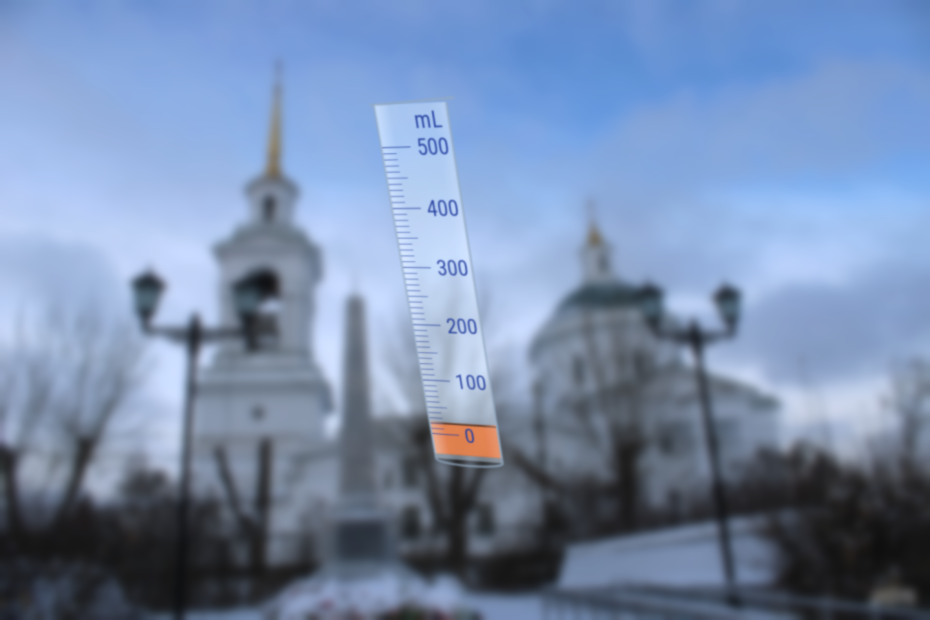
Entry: 20
